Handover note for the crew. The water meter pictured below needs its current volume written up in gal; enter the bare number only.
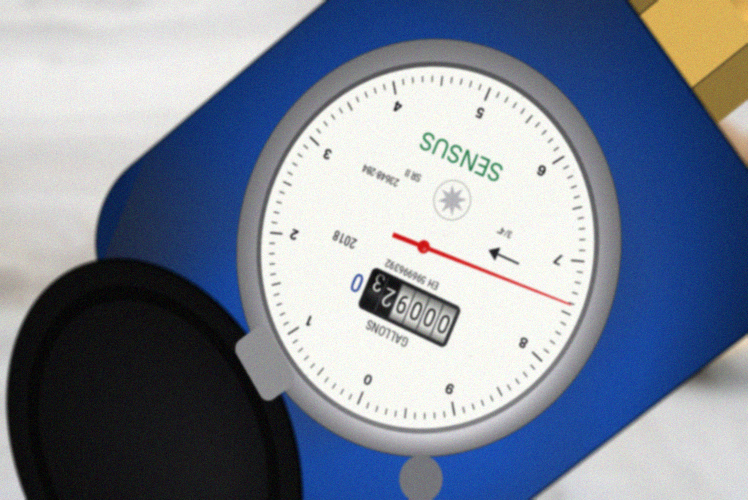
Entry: 9227.4
